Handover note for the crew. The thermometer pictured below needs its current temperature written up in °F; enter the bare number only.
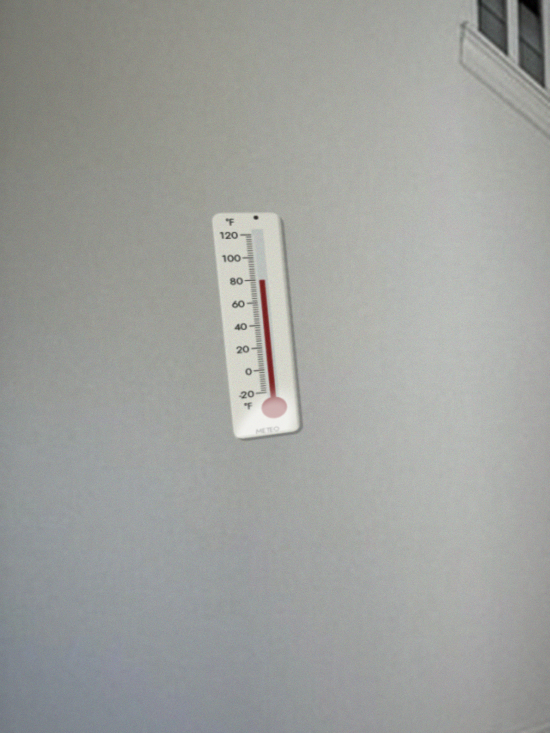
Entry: 80
